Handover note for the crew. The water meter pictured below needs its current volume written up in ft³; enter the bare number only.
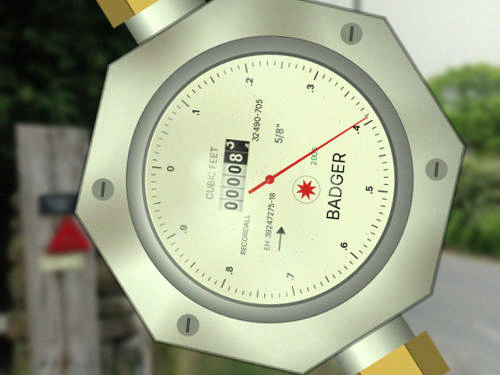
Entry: 83.39
